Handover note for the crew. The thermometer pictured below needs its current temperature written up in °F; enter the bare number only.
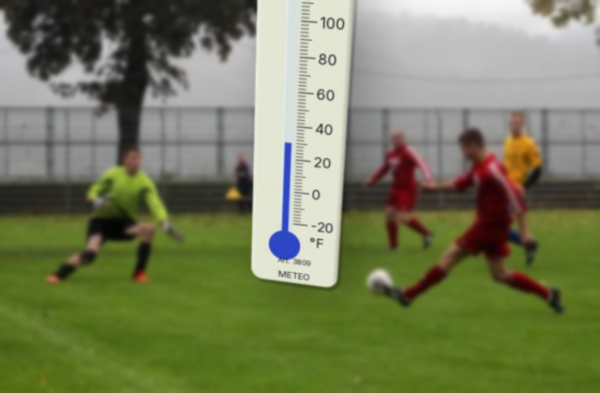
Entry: 30
